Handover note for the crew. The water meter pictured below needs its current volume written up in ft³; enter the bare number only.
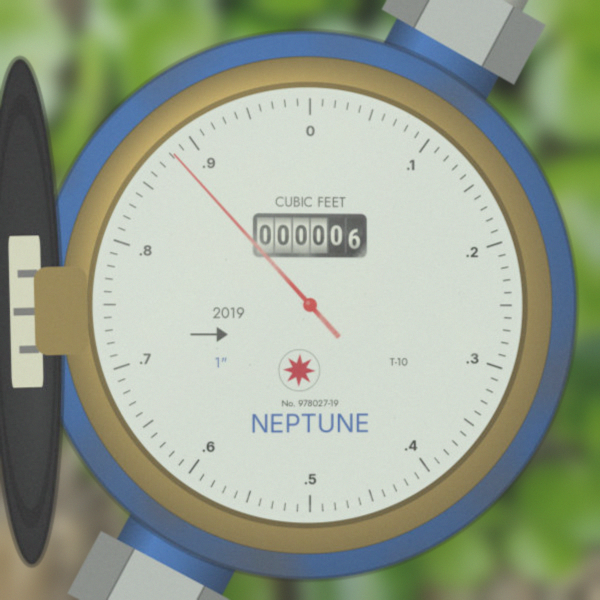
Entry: 5.88
